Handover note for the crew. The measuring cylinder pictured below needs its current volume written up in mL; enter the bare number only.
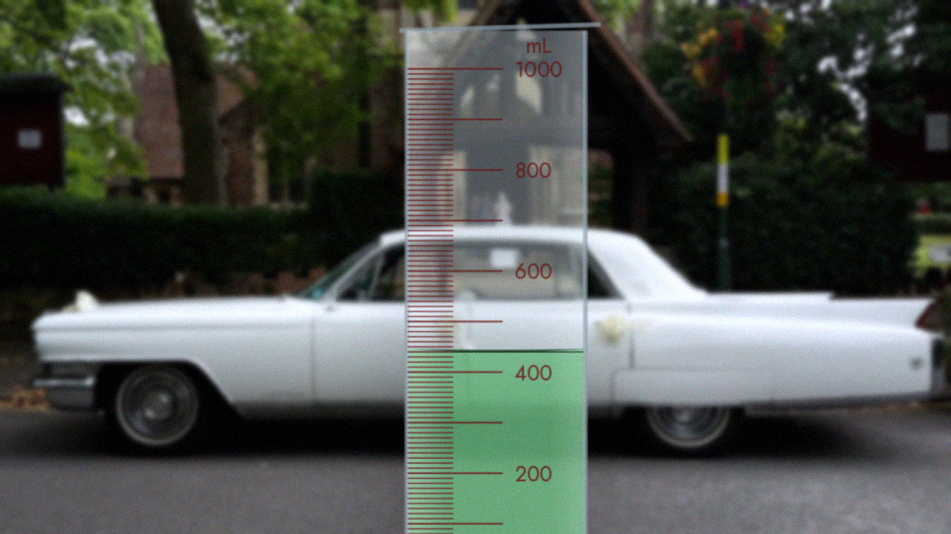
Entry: 440
